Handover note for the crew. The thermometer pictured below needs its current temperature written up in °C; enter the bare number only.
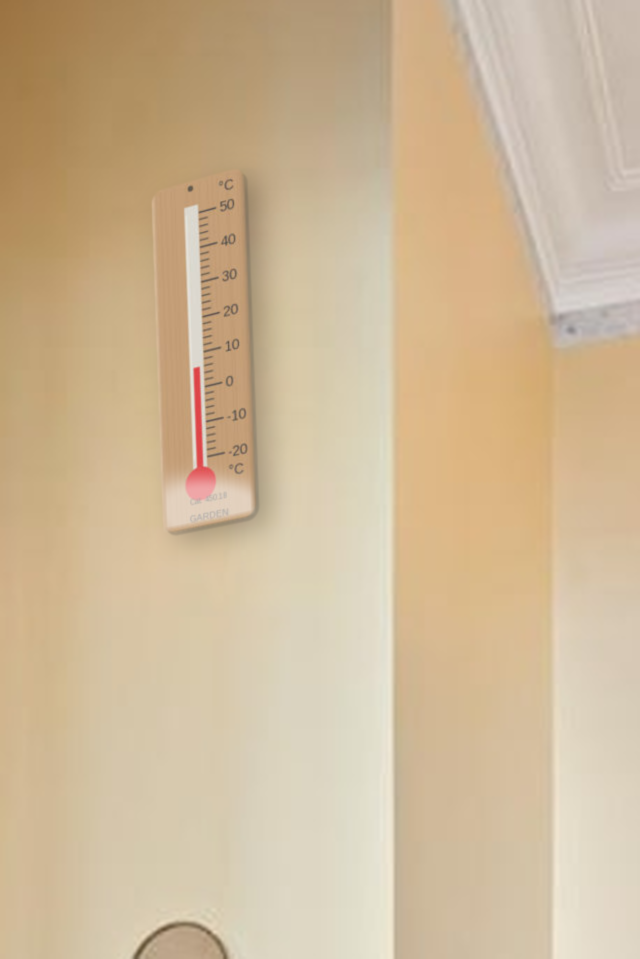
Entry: 6
